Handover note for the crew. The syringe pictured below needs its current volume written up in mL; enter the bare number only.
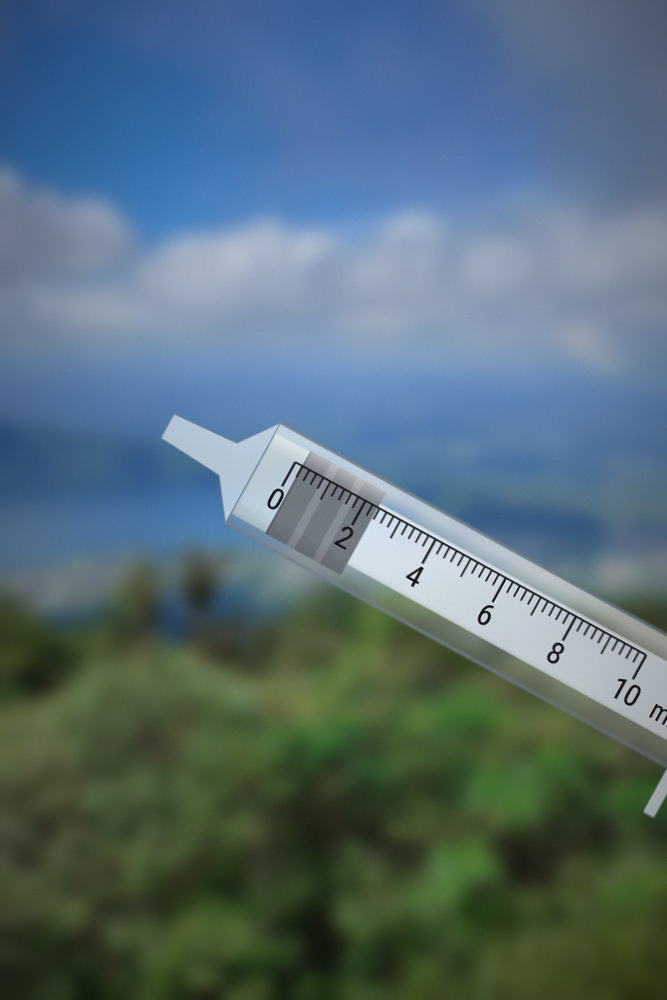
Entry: 0.2
